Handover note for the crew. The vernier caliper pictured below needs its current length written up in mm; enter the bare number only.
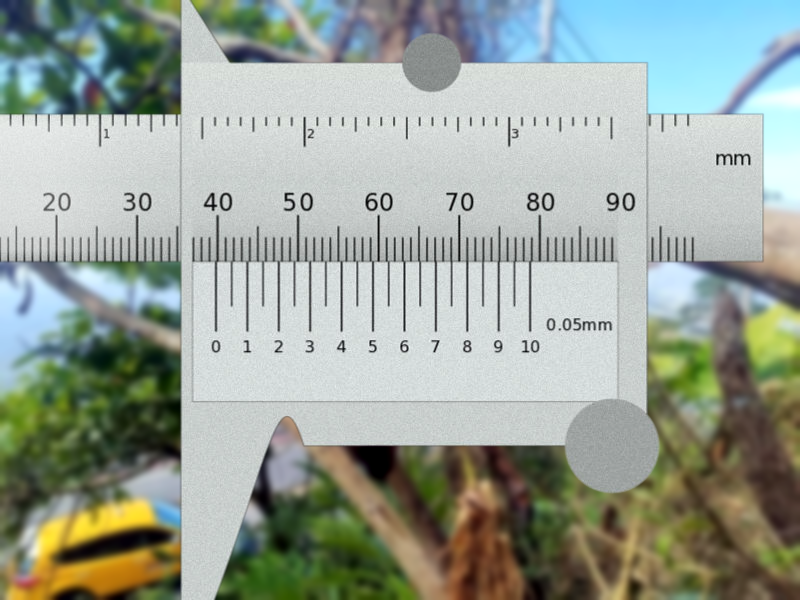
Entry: 39.8
